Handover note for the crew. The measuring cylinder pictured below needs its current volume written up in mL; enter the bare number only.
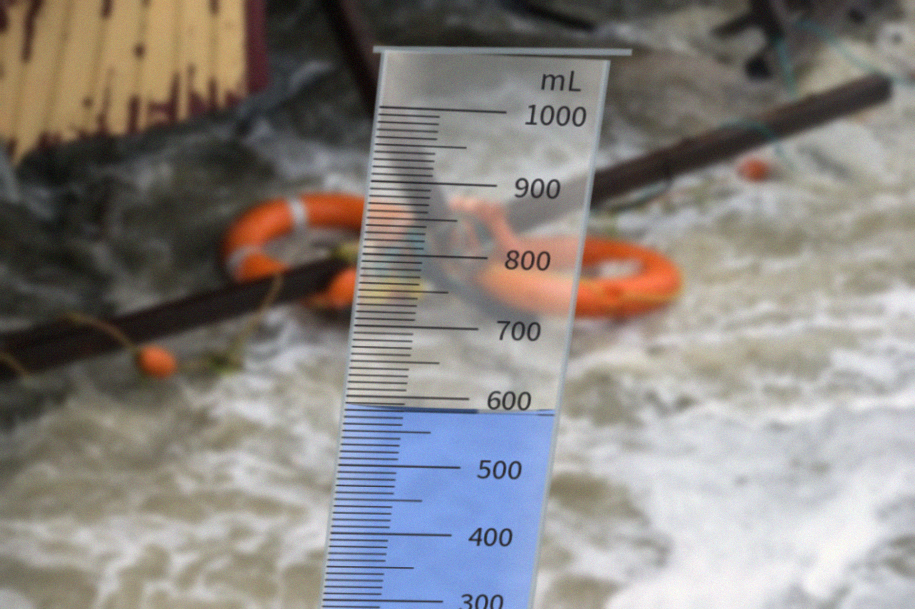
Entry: 580
